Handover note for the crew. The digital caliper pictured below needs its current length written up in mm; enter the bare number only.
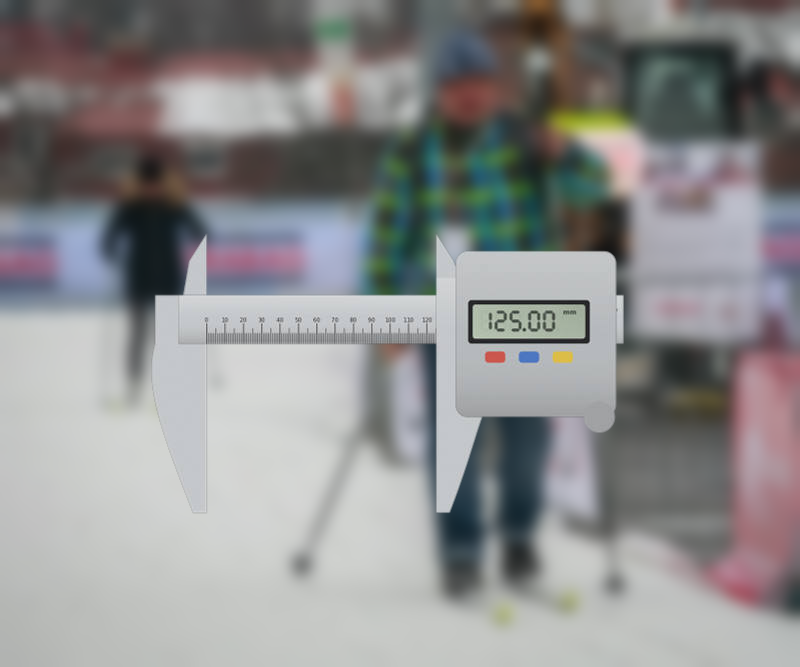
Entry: 125.00
